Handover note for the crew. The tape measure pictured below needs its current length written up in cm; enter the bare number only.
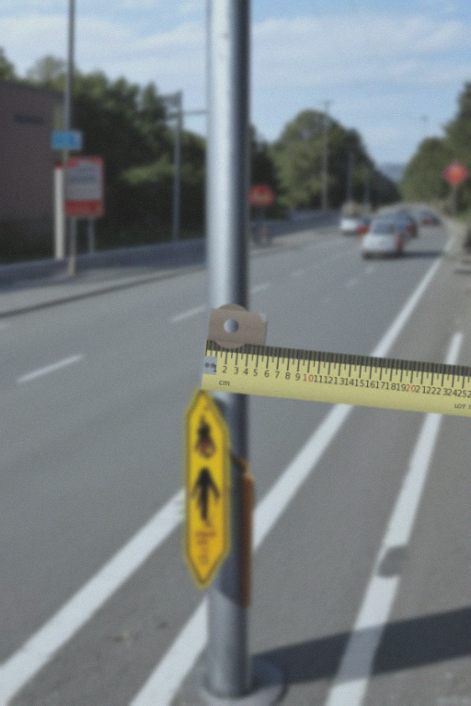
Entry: 5.5
